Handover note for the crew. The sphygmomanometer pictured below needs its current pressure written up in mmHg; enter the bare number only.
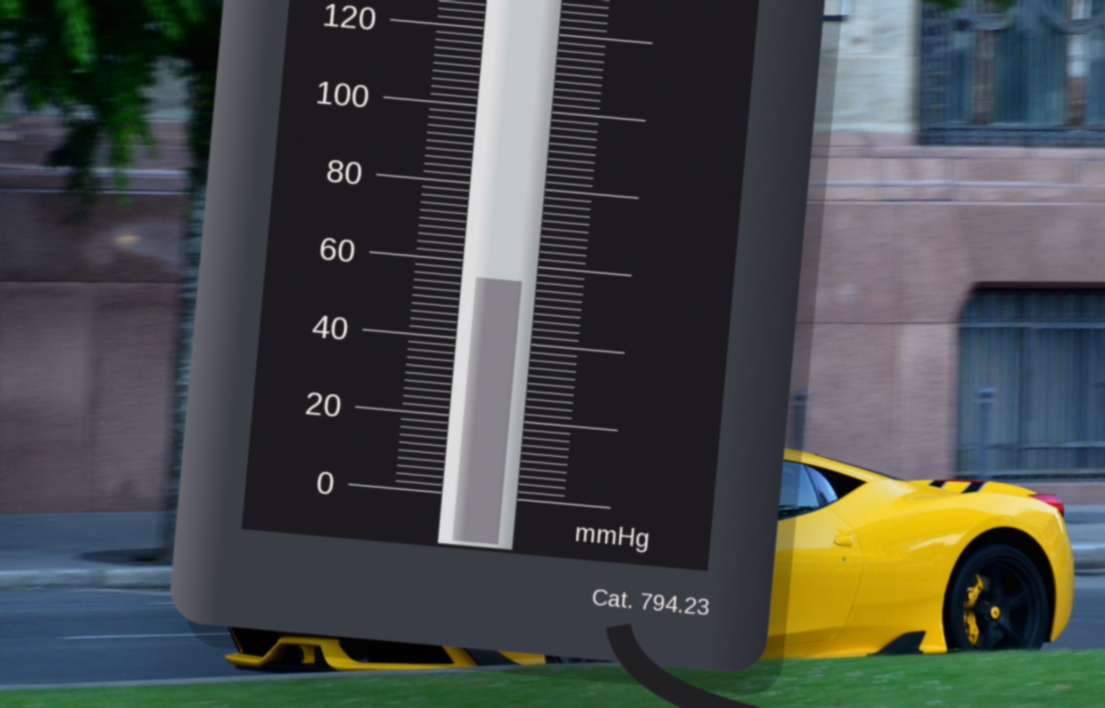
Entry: 56
